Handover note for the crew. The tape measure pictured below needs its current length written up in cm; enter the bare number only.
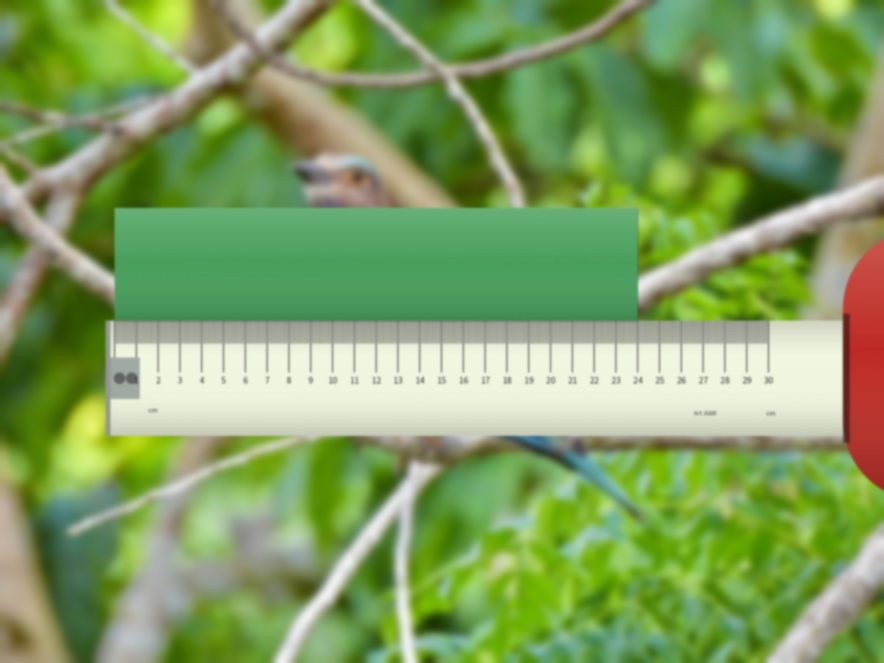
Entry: 24
